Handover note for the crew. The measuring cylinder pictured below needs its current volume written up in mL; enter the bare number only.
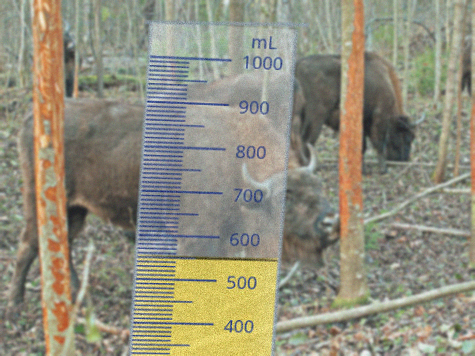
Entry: 550
